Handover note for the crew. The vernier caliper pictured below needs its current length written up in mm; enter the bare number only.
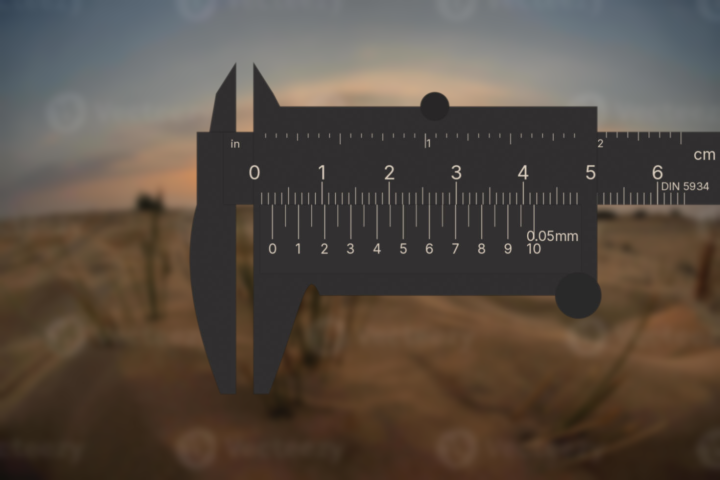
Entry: 2.6
